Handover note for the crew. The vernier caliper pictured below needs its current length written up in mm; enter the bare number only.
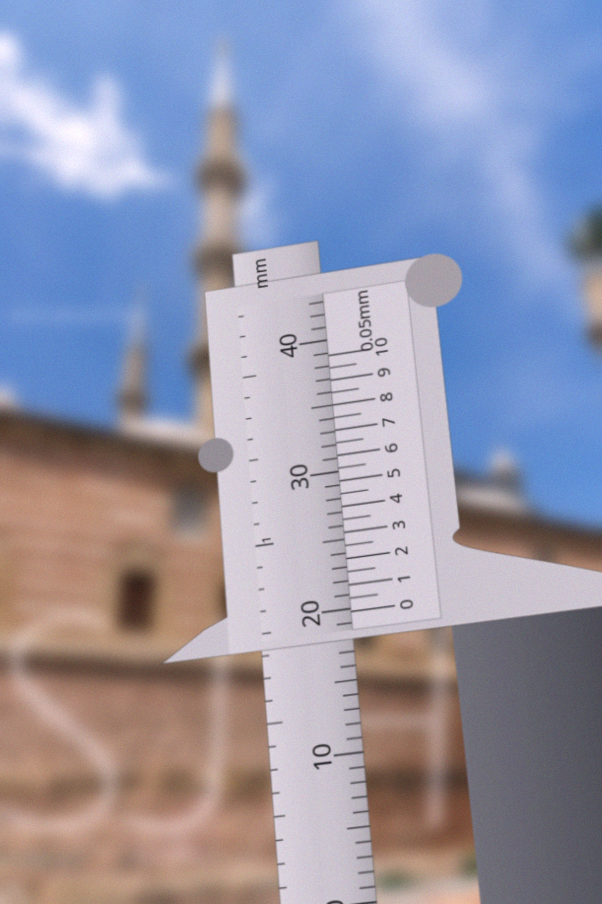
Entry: 19.8
